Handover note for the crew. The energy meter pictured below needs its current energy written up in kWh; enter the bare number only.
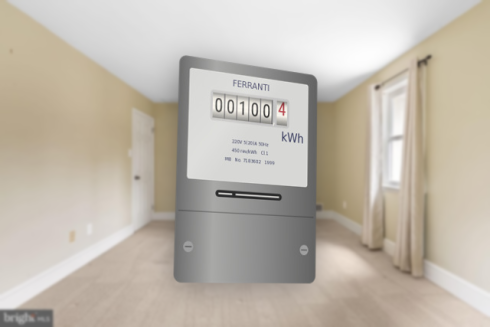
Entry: 100.4
